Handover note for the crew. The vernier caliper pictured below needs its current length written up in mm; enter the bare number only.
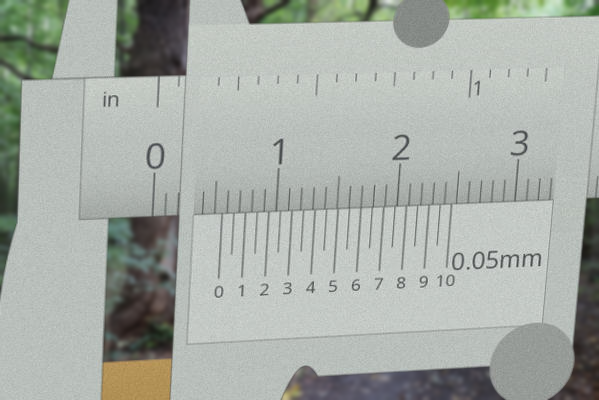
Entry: 5.6
